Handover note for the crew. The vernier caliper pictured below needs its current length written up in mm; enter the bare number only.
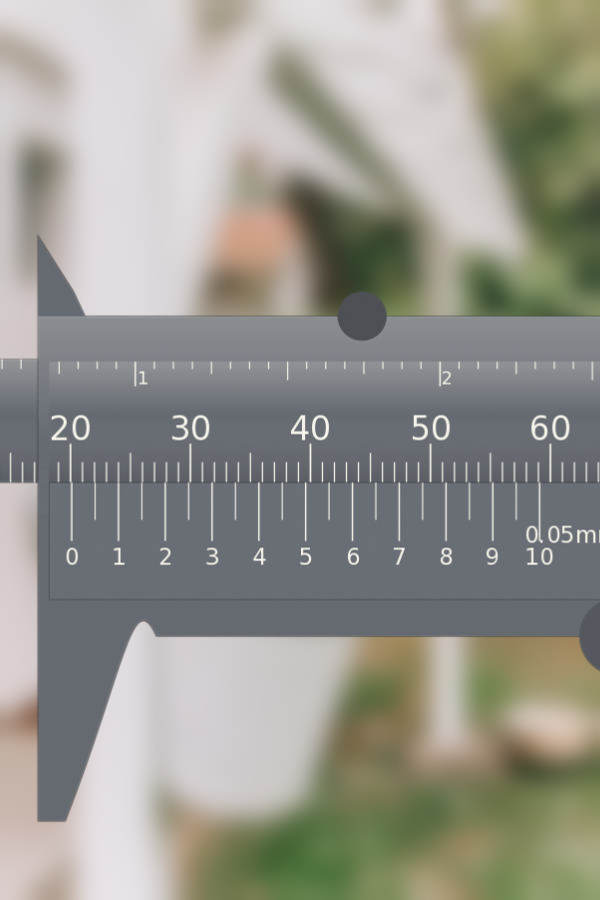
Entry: 20.1
